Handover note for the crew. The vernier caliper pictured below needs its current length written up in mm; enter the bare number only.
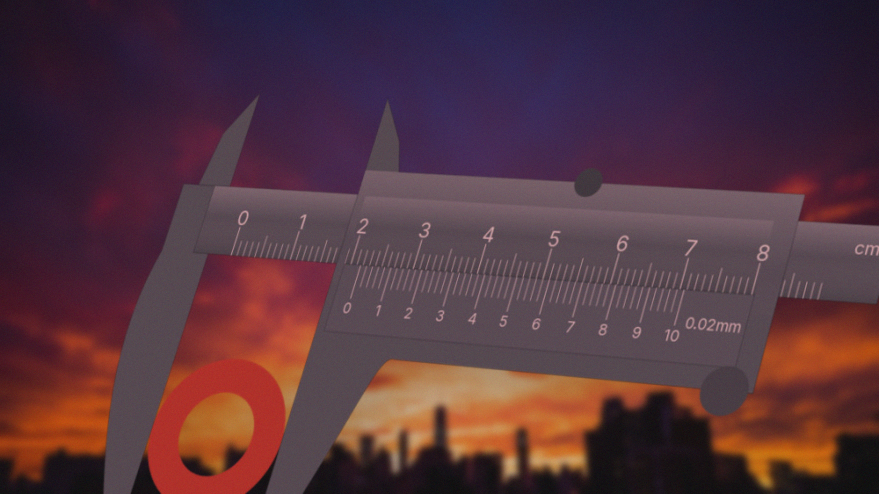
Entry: 21.6
